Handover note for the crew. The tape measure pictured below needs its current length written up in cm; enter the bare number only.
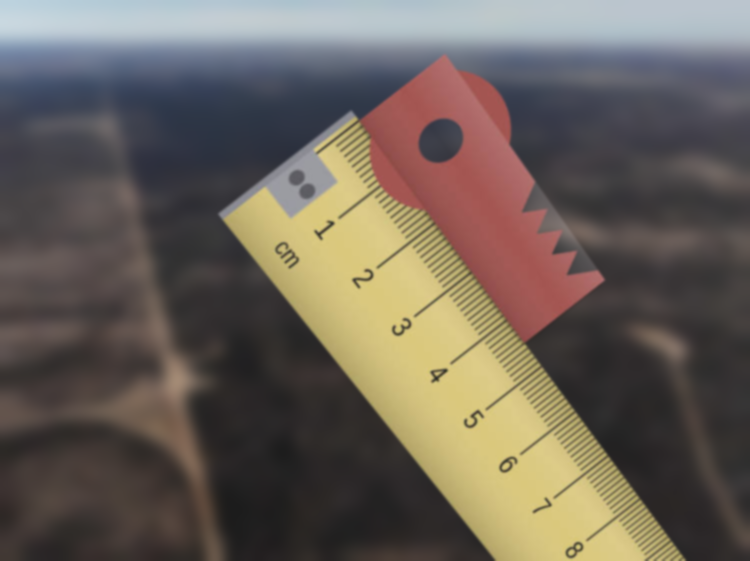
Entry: 4.5
